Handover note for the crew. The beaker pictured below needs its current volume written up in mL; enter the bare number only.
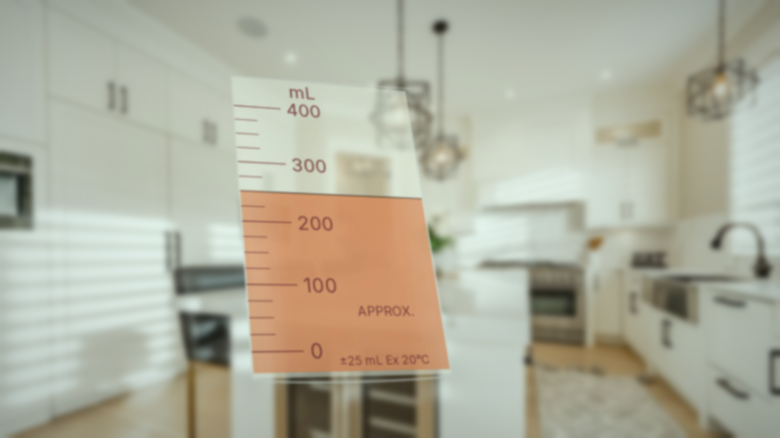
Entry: 250
